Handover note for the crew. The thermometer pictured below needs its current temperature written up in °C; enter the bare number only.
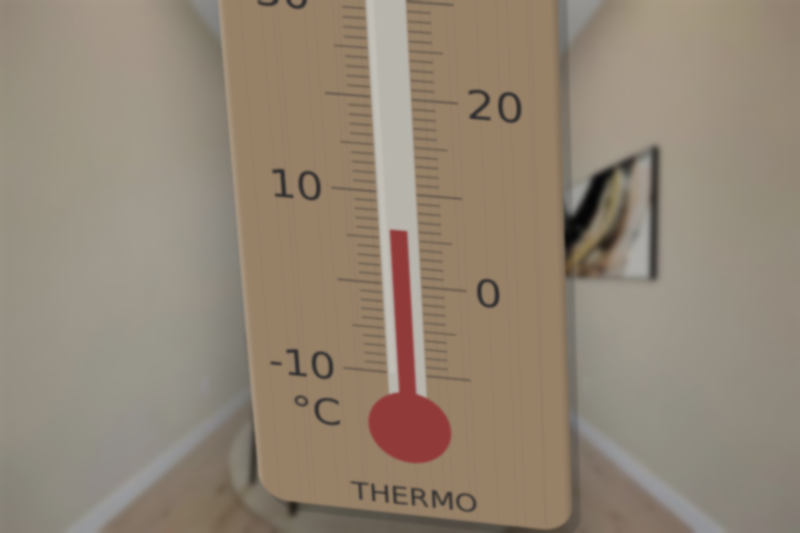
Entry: 6
